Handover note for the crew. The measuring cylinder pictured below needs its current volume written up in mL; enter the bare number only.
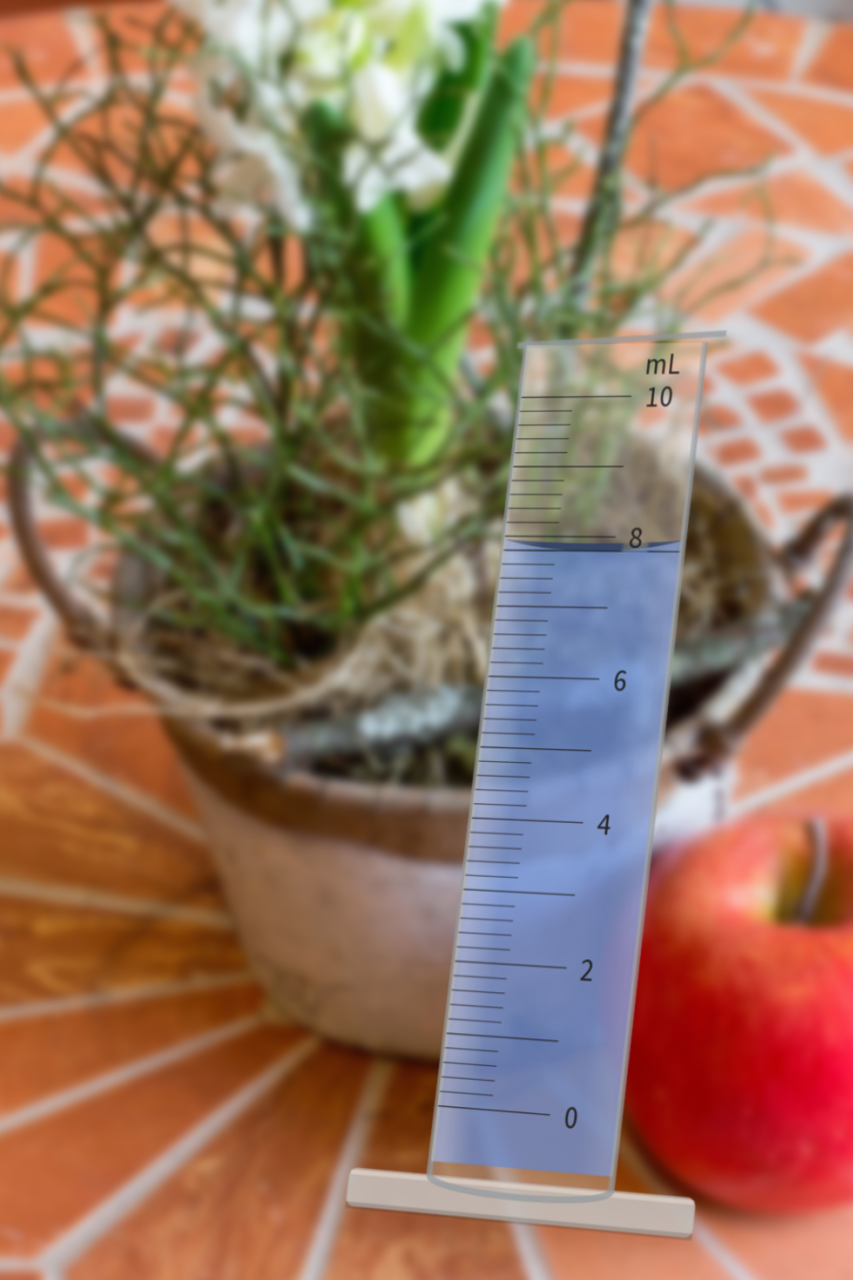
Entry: 7.8
